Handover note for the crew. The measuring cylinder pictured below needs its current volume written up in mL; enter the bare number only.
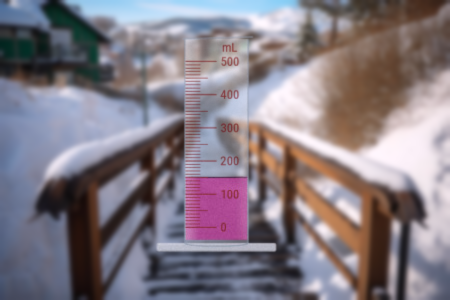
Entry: 150
